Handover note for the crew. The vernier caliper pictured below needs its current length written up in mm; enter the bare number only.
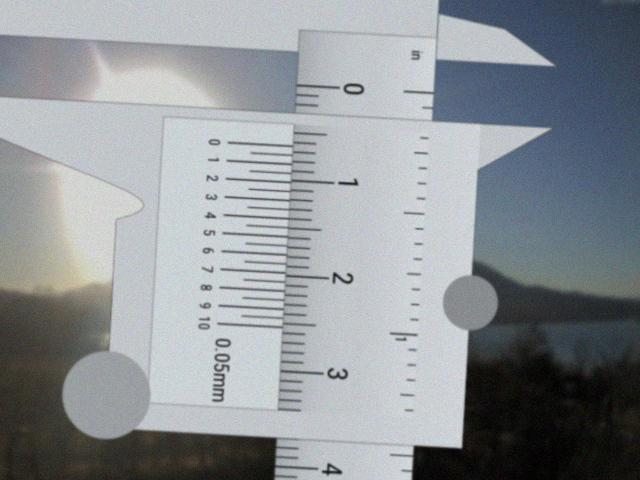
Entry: 6.4
